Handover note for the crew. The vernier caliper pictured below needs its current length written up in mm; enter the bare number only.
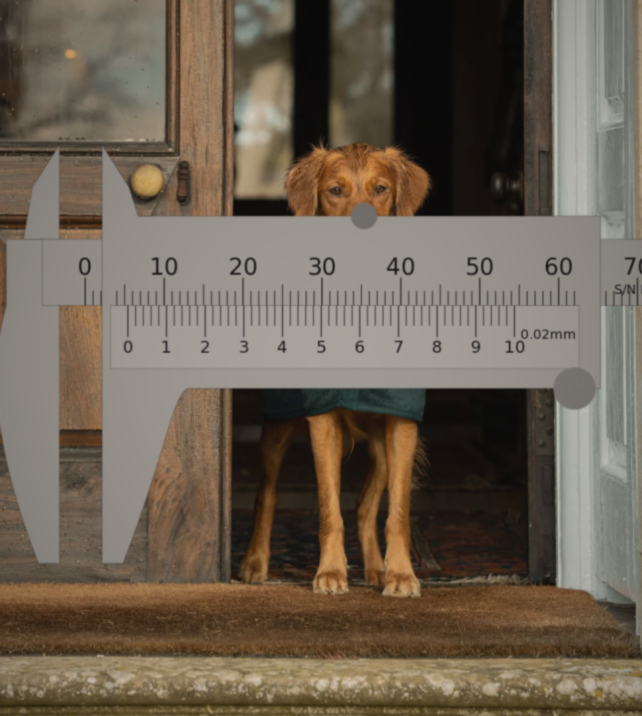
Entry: 5.4
